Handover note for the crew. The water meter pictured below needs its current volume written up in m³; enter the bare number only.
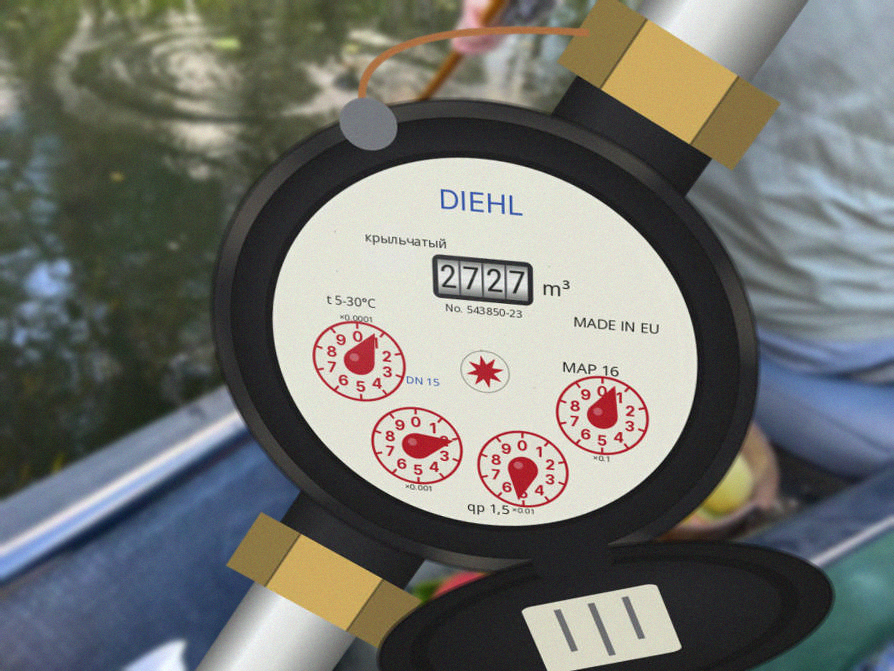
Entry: 2727.0520
